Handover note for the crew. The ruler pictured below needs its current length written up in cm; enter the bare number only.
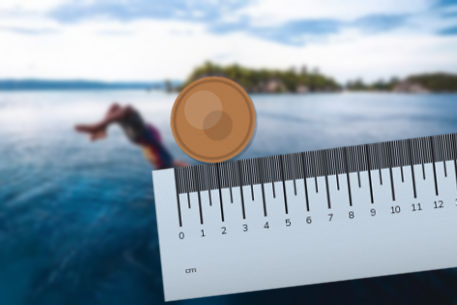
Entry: 4
